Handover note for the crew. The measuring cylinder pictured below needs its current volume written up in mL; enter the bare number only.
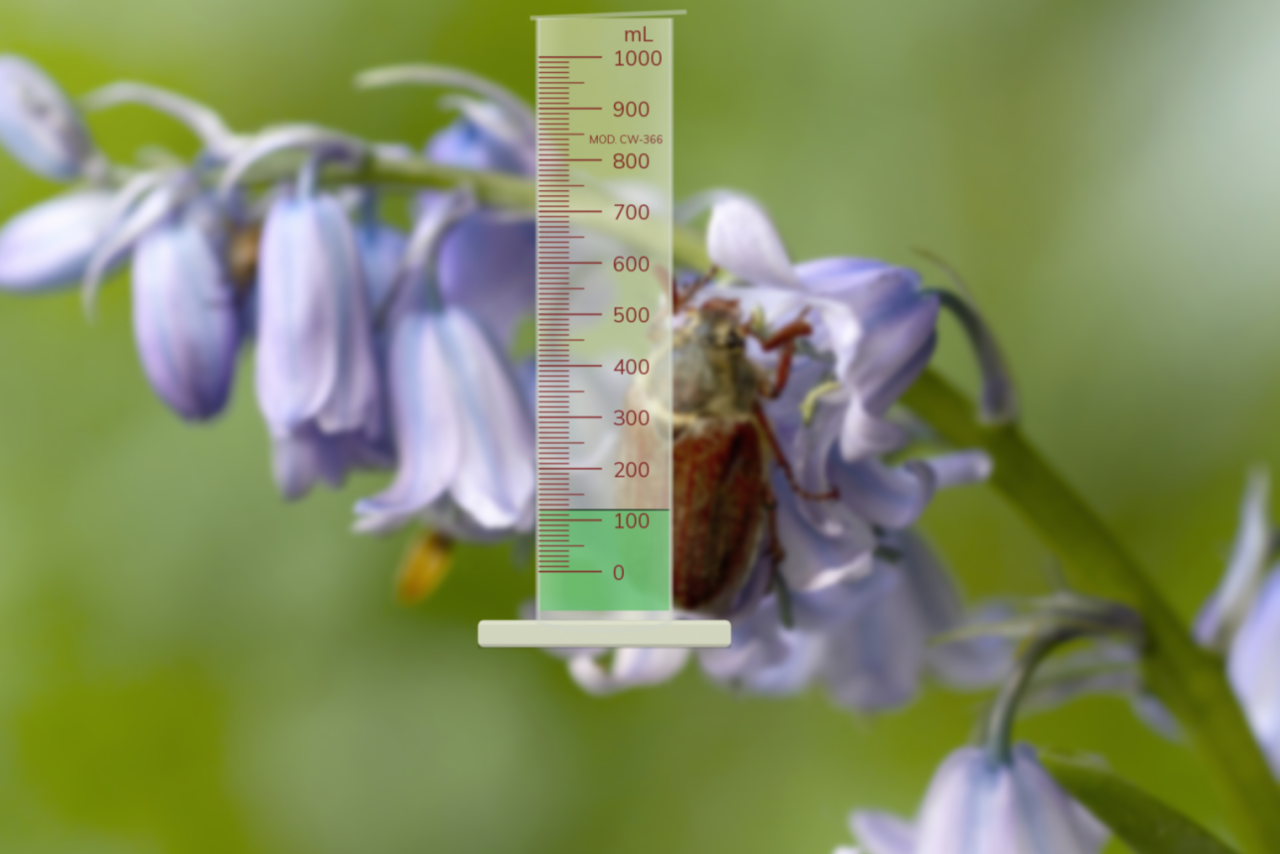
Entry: 120
